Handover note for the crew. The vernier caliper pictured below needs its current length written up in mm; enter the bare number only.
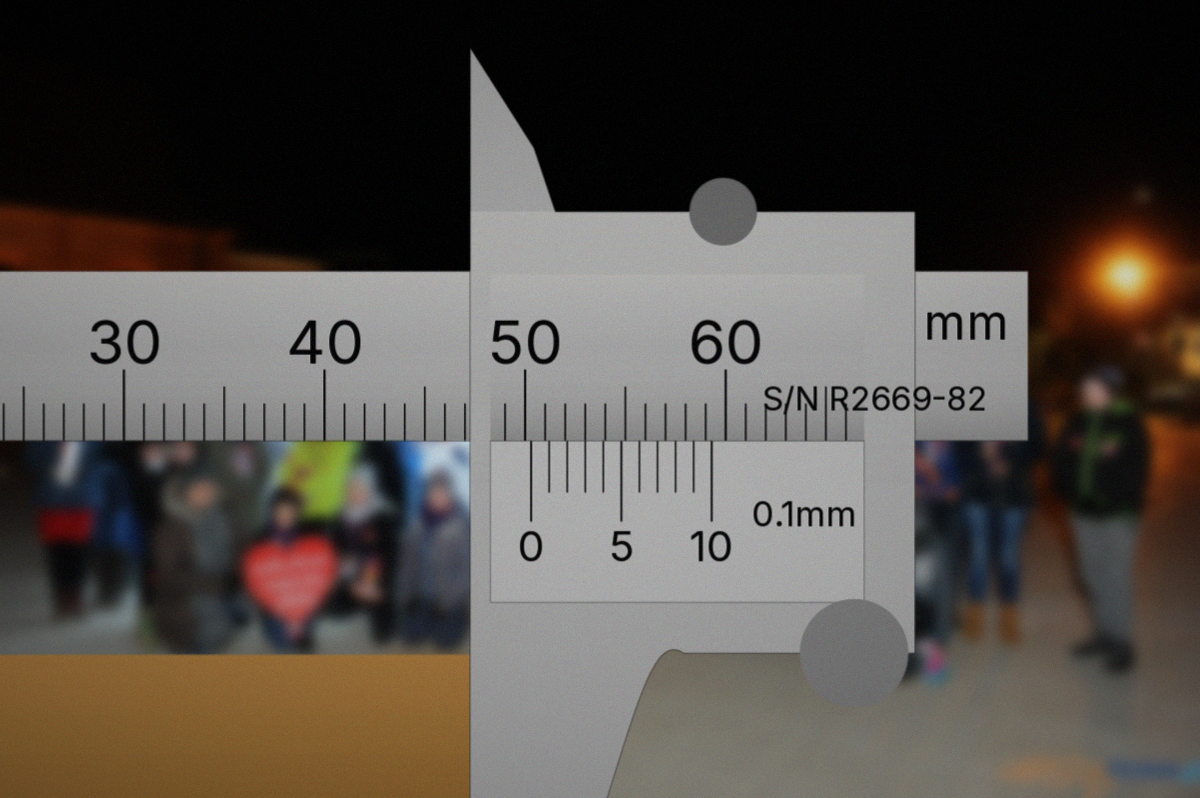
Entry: 50.3
